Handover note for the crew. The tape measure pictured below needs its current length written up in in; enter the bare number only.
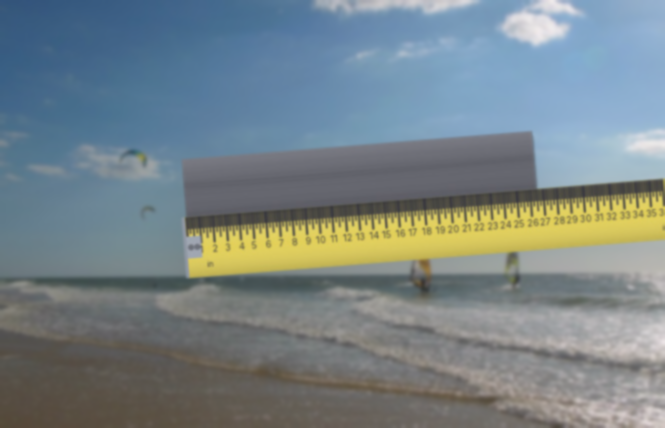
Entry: 26.5
